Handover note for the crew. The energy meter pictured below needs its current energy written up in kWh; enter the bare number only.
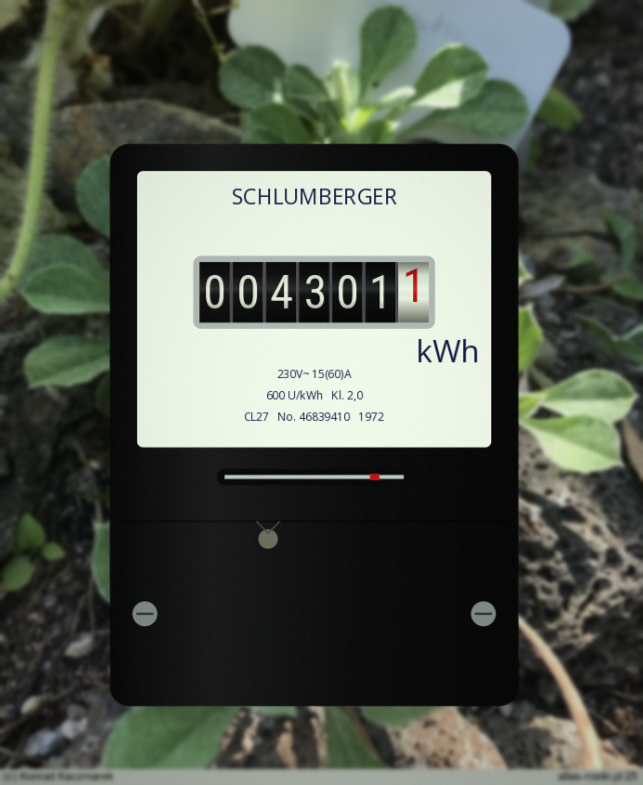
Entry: 4301.1
